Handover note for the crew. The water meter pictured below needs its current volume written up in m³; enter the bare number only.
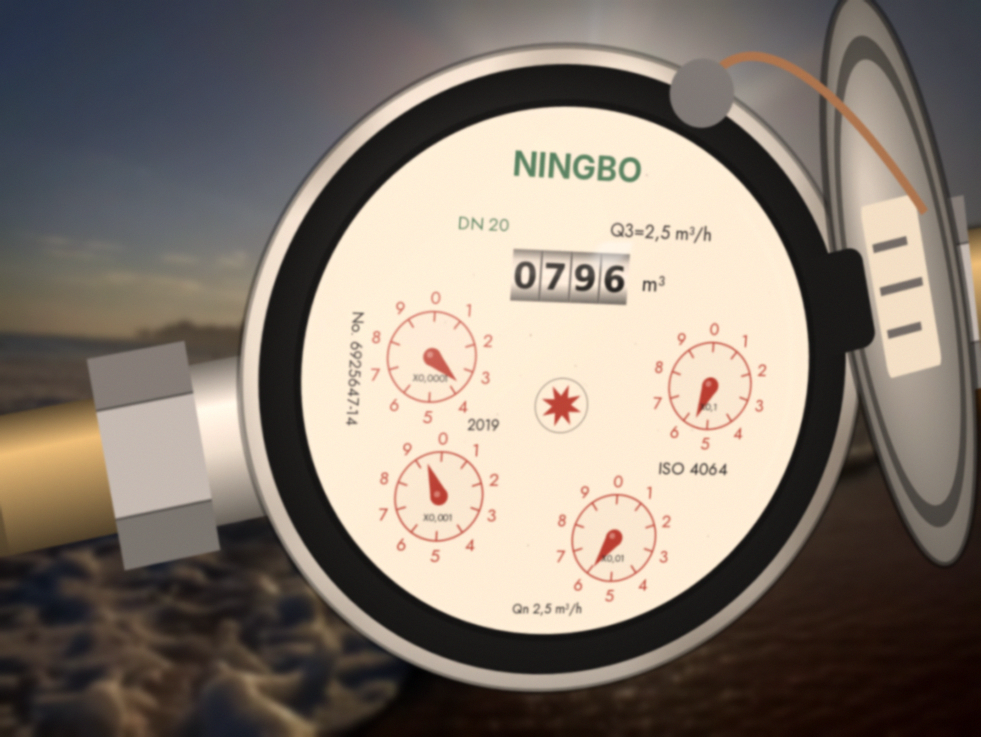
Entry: 796.5593
